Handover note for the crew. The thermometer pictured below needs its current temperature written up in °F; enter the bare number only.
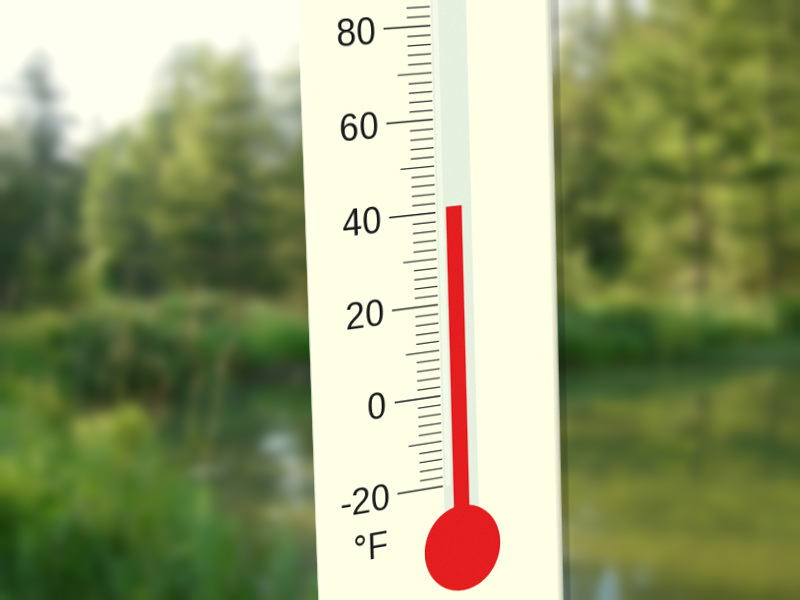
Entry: 41
